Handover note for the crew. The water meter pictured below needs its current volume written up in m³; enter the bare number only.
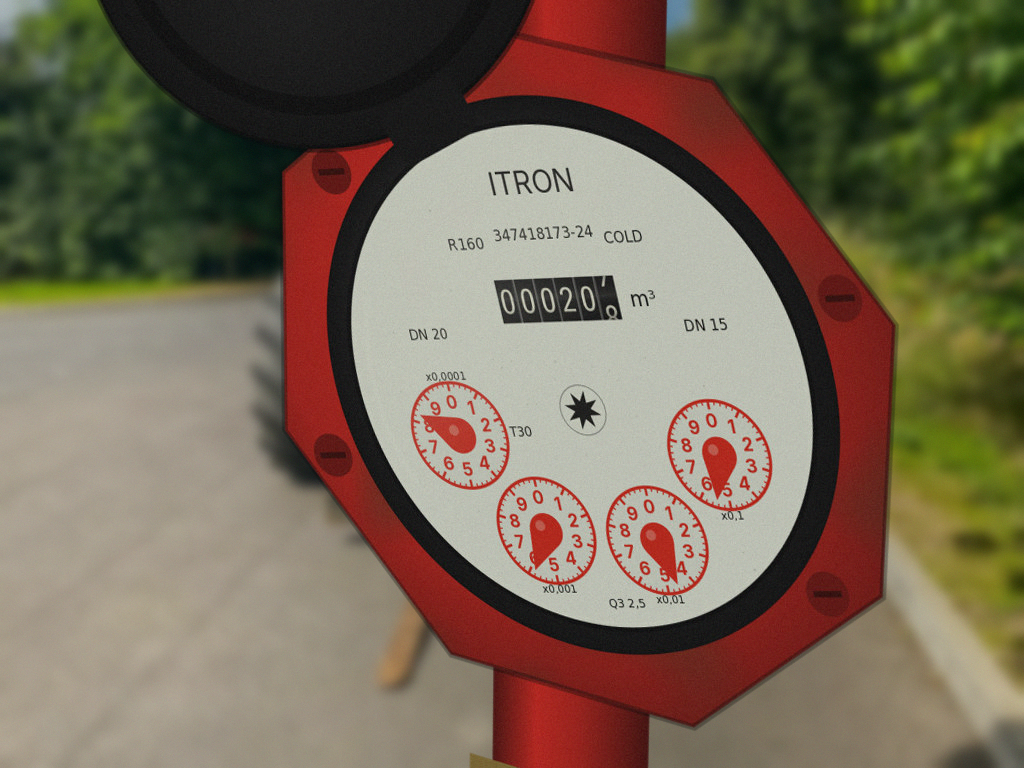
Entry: 207.5458
